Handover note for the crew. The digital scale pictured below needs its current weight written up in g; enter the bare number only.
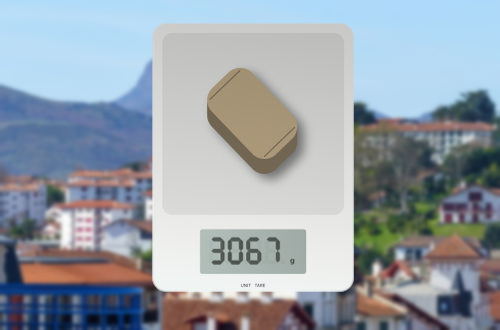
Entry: 3067
